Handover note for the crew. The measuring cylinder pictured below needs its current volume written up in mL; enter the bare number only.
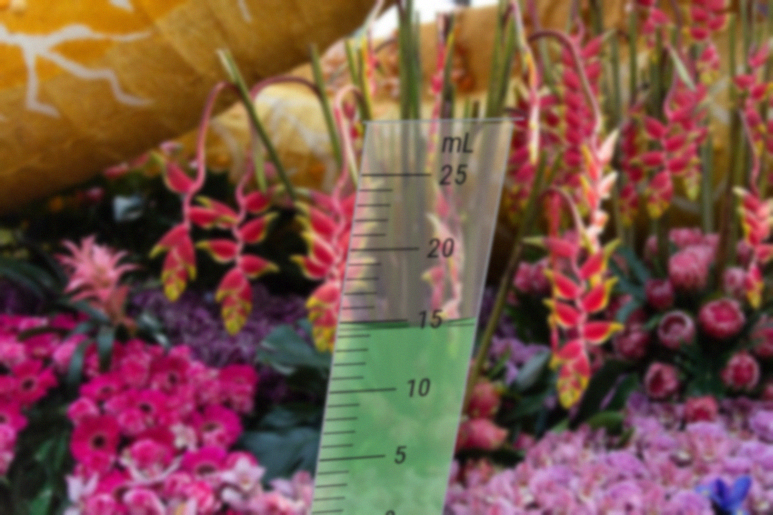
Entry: 14.5
